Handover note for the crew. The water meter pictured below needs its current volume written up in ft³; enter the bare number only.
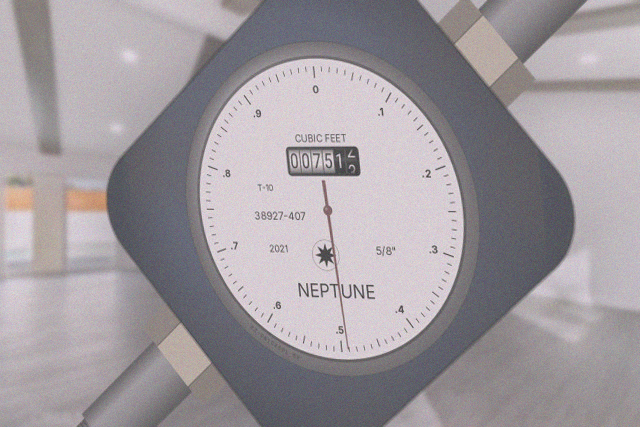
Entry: 7512.49
